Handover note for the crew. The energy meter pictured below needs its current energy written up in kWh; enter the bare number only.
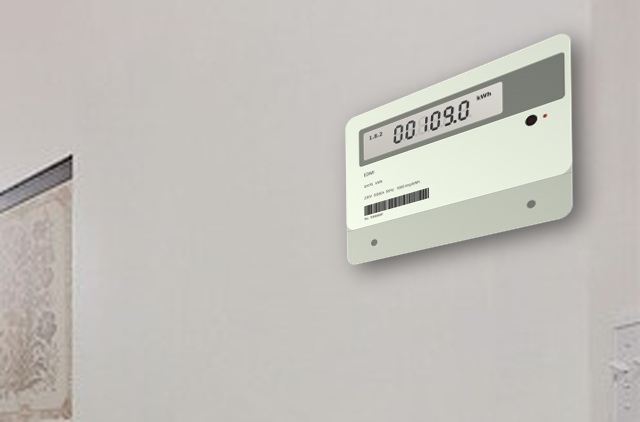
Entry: 109.0
